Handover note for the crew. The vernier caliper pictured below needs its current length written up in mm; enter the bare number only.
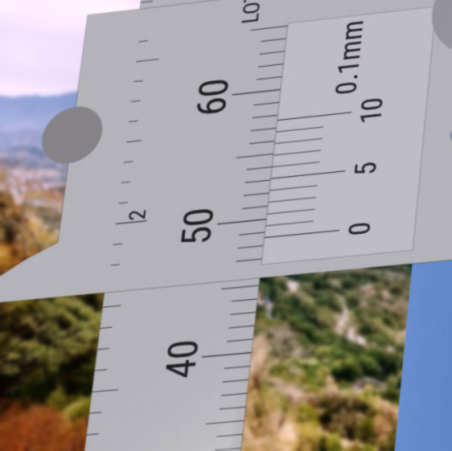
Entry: 48.6
